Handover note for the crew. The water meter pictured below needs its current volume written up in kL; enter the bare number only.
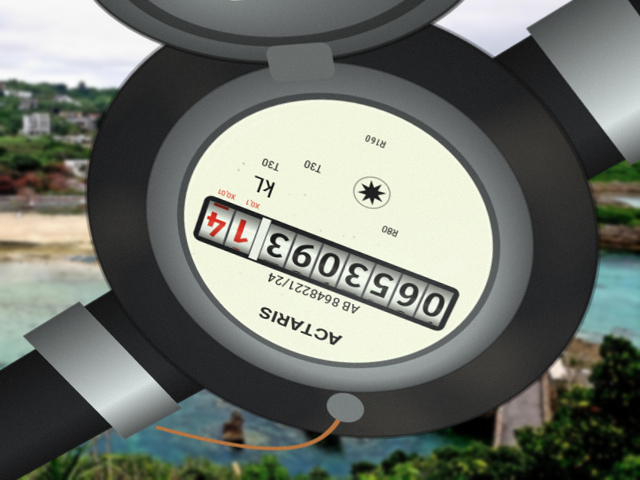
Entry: 653093.14
